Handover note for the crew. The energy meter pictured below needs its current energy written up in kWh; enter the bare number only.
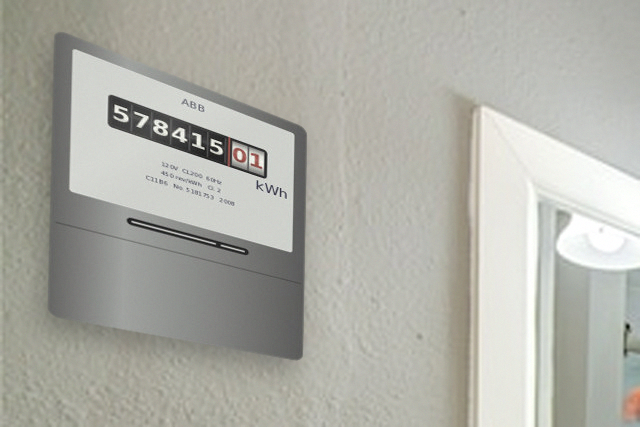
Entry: 578415.01
